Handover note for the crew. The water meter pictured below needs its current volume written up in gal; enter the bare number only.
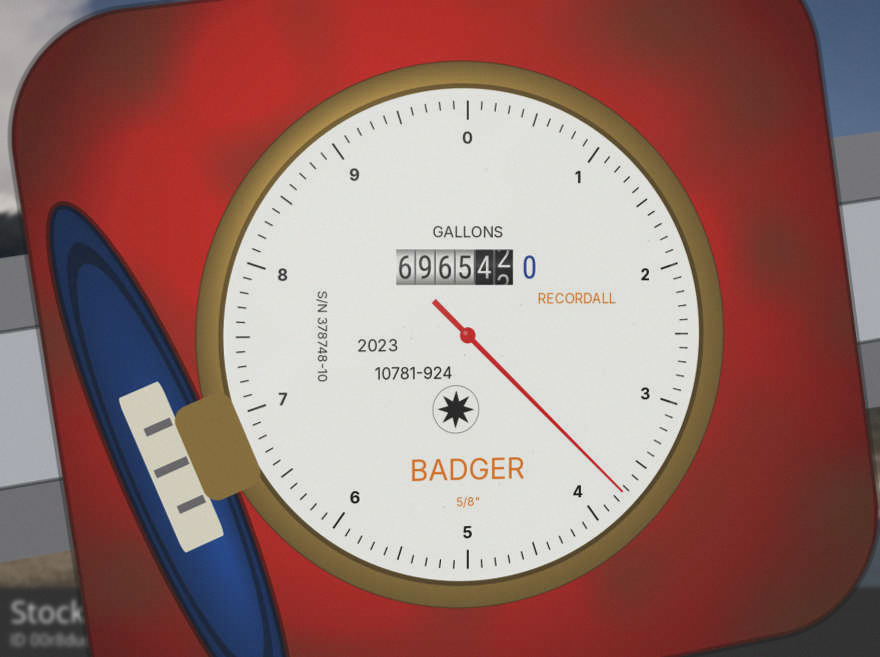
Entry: 6965423.7
